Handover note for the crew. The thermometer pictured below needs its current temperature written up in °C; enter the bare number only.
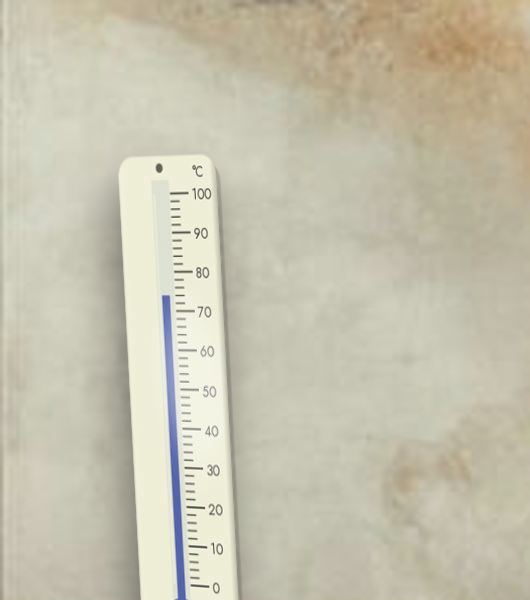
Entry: 74
